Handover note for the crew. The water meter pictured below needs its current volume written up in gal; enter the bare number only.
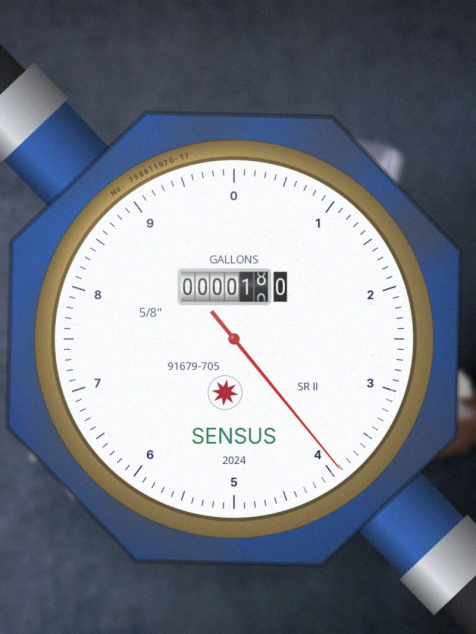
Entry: 183.9
